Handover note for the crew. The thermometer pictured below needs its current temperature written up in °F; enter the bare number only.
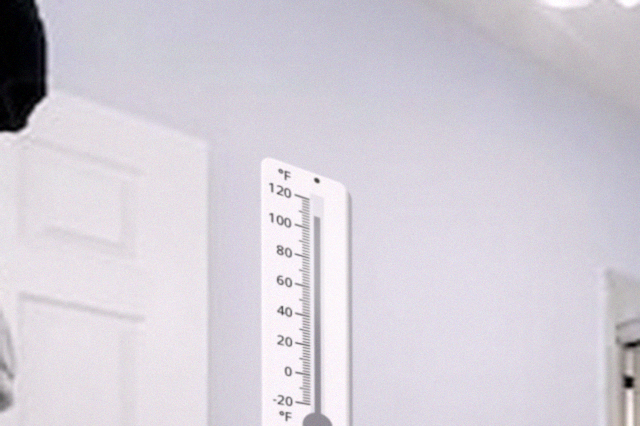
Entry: 110
